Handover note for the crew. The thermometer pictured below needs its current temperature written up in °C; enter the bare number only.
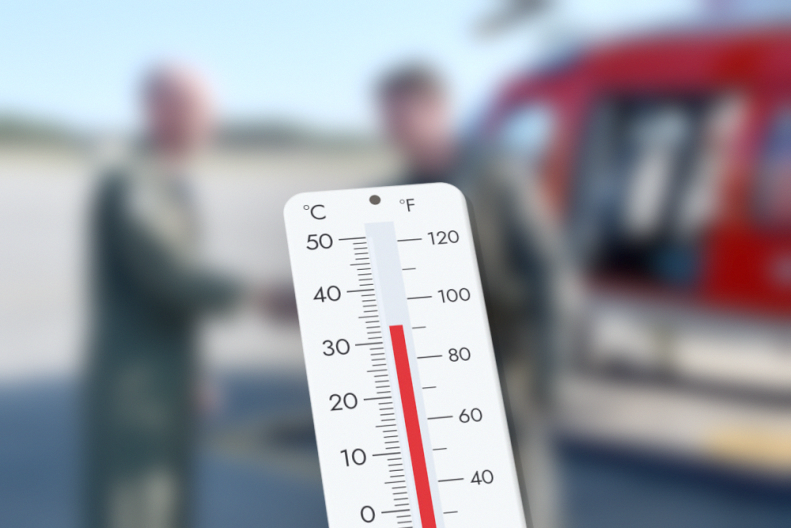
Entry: 33
